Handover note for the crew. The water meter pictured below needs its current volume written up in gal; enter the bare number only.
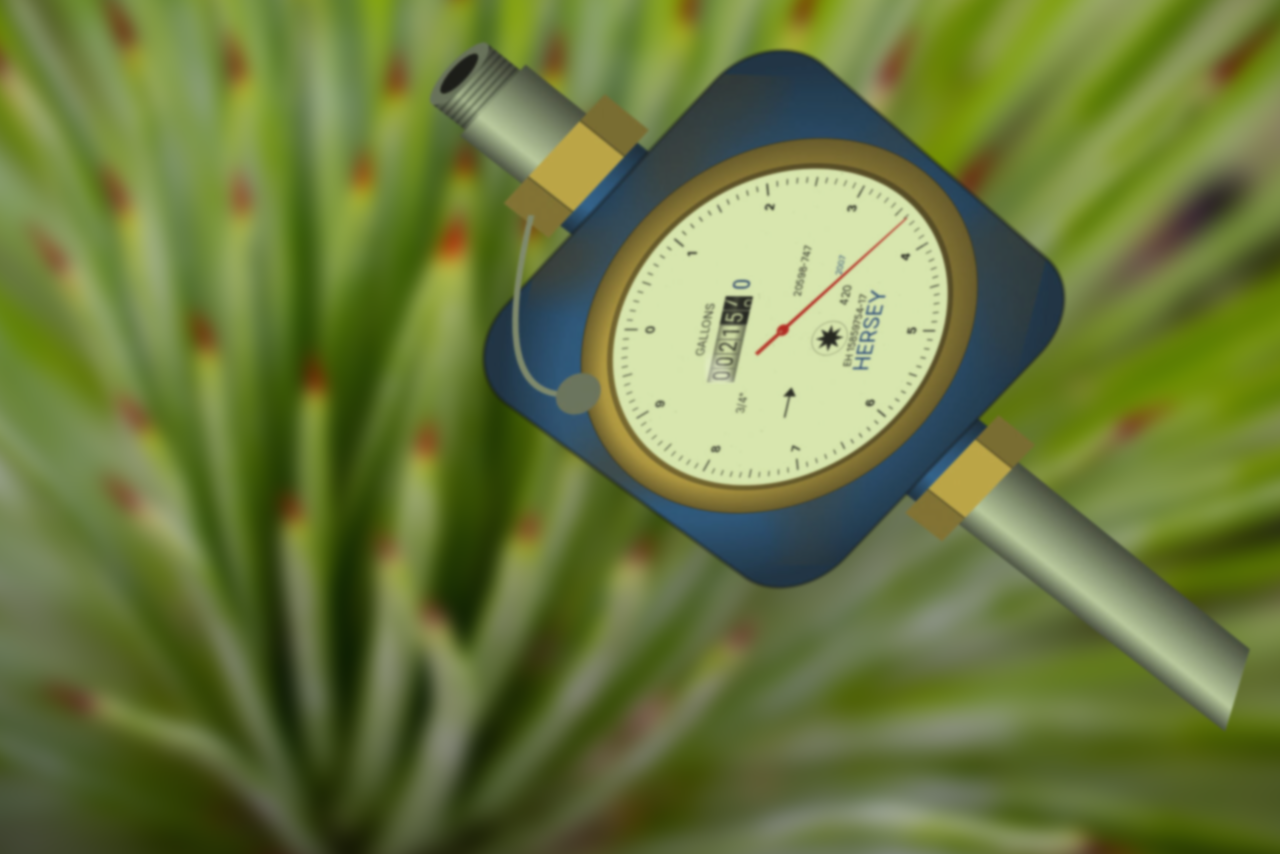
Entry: 21573.6
